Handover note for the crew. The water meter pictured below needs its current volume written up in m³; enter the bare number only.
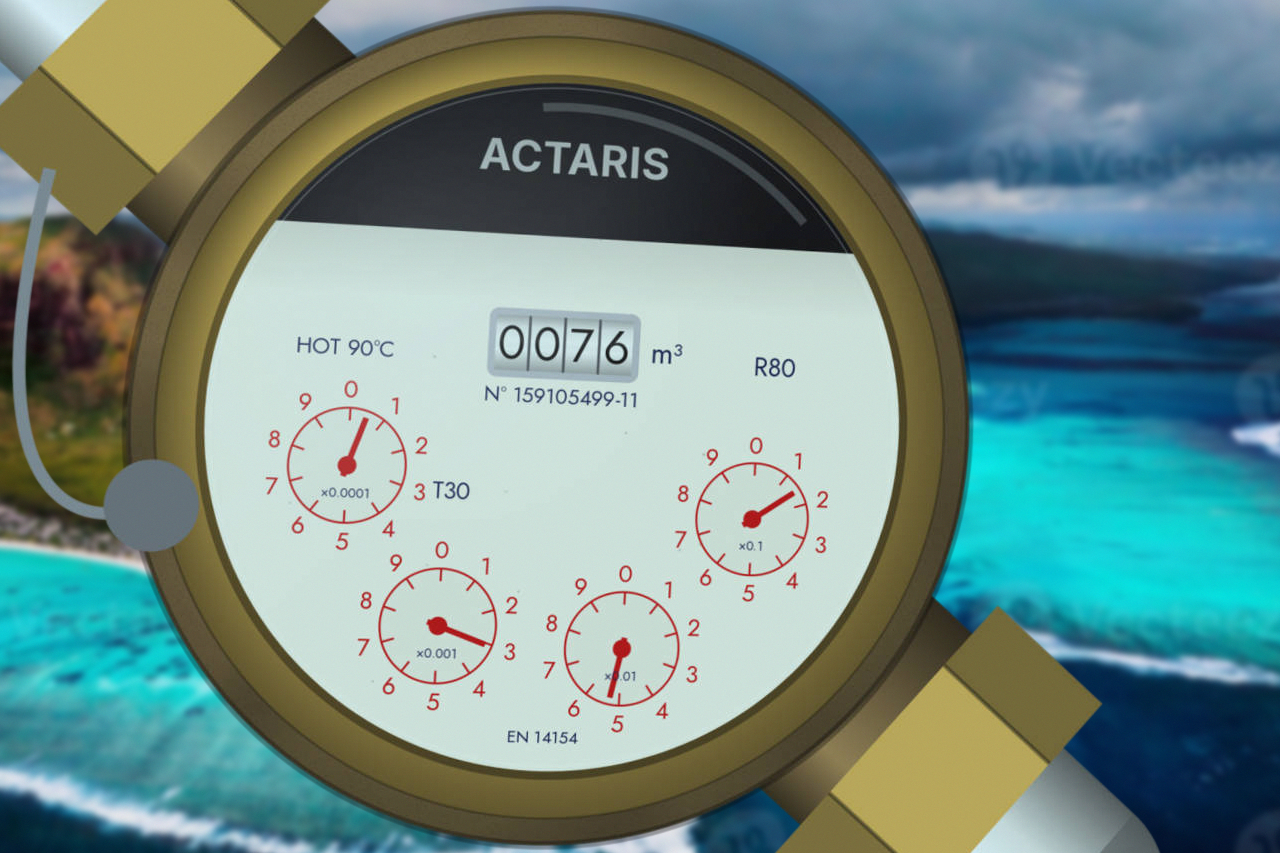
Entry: 76.1530
